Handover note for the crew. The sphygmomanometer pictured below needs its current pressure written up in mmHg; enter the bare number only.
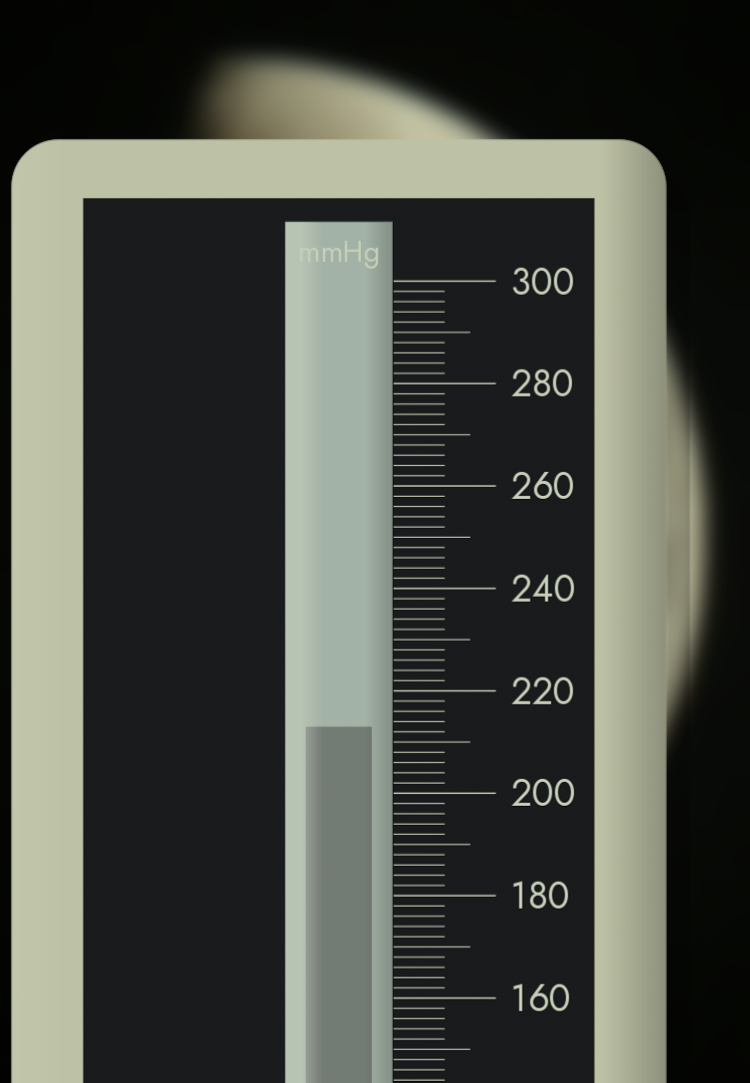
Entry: 213
